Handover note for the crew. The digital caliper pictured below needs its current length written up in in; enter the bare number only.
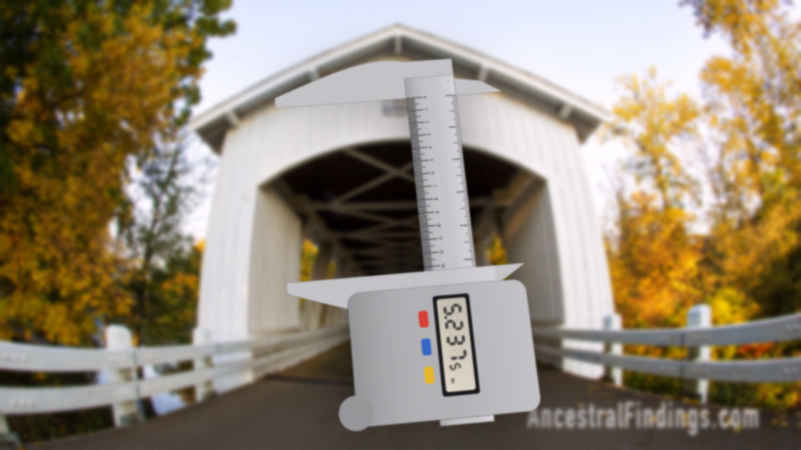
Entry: 5.2375
